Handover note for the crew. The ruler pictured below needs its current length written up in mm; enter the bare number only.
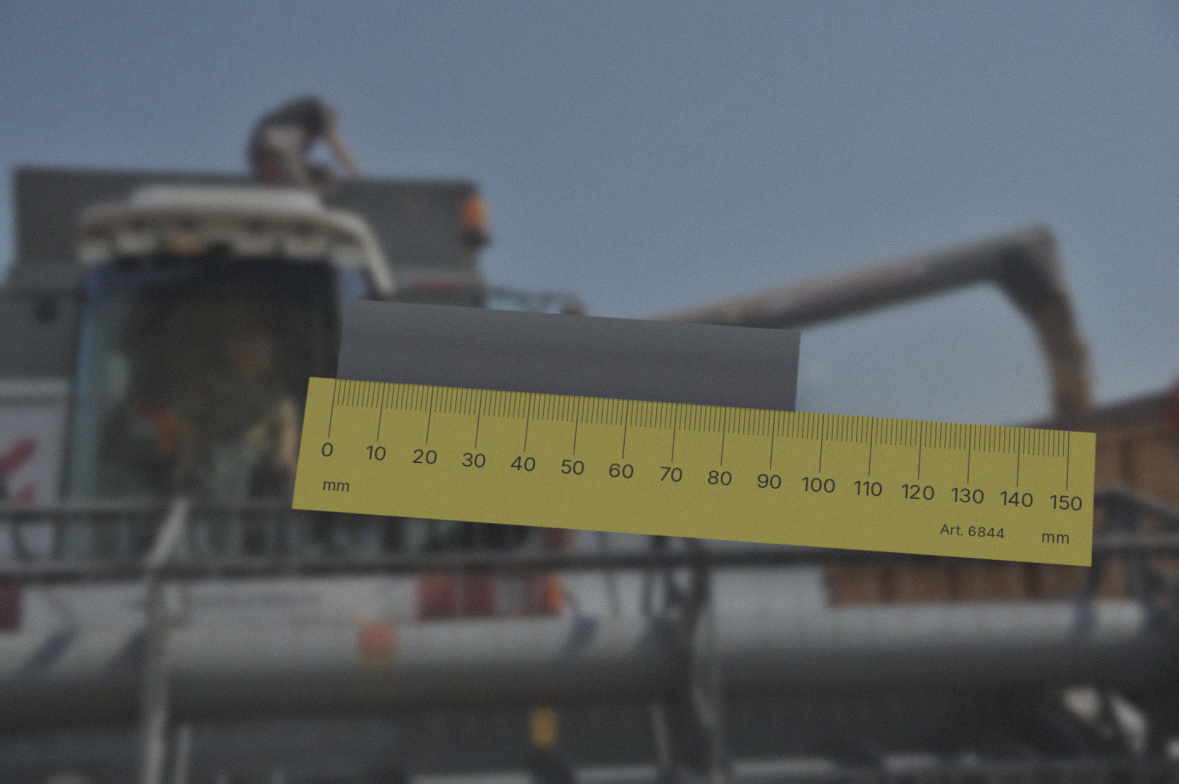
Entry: 94
